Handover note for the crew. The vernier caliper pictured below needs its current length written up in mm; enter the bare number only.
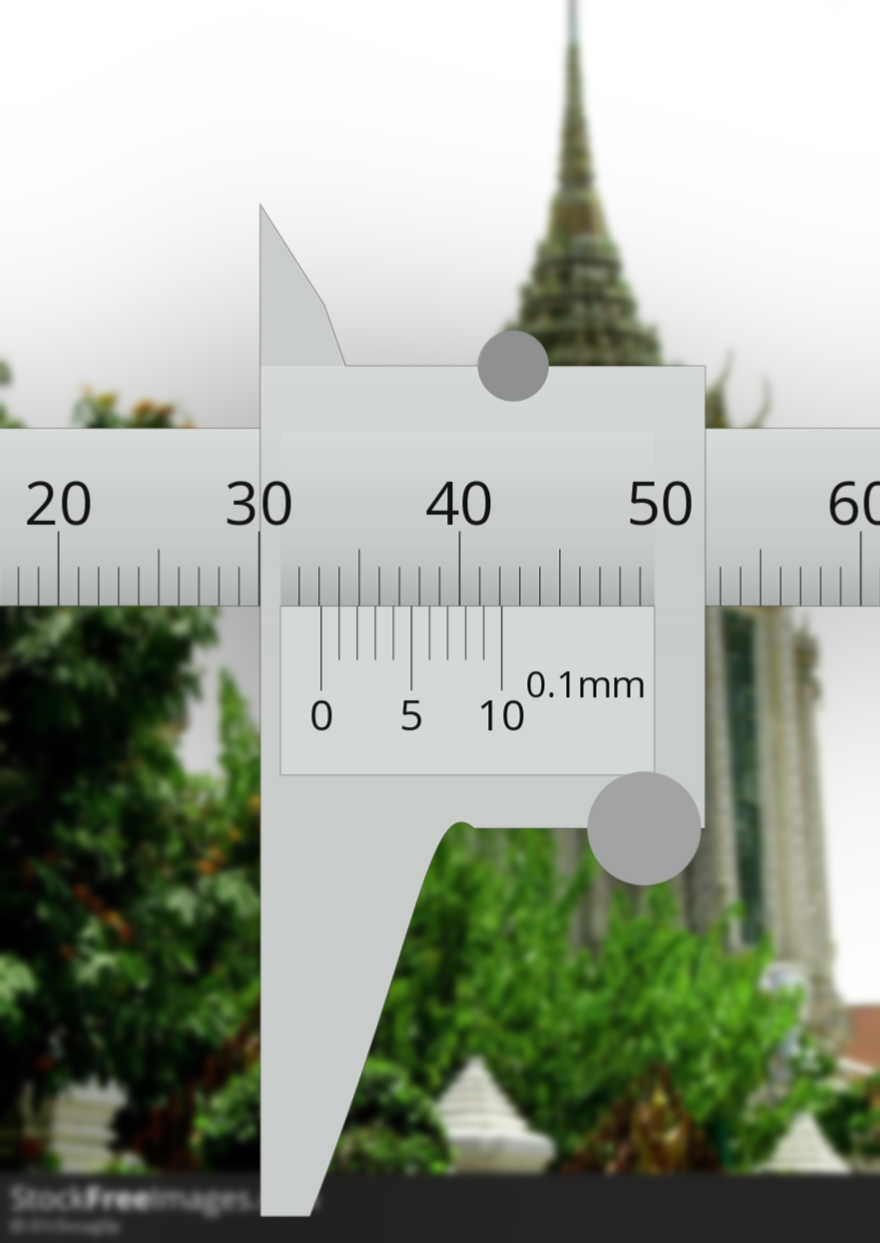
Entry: 33.1
